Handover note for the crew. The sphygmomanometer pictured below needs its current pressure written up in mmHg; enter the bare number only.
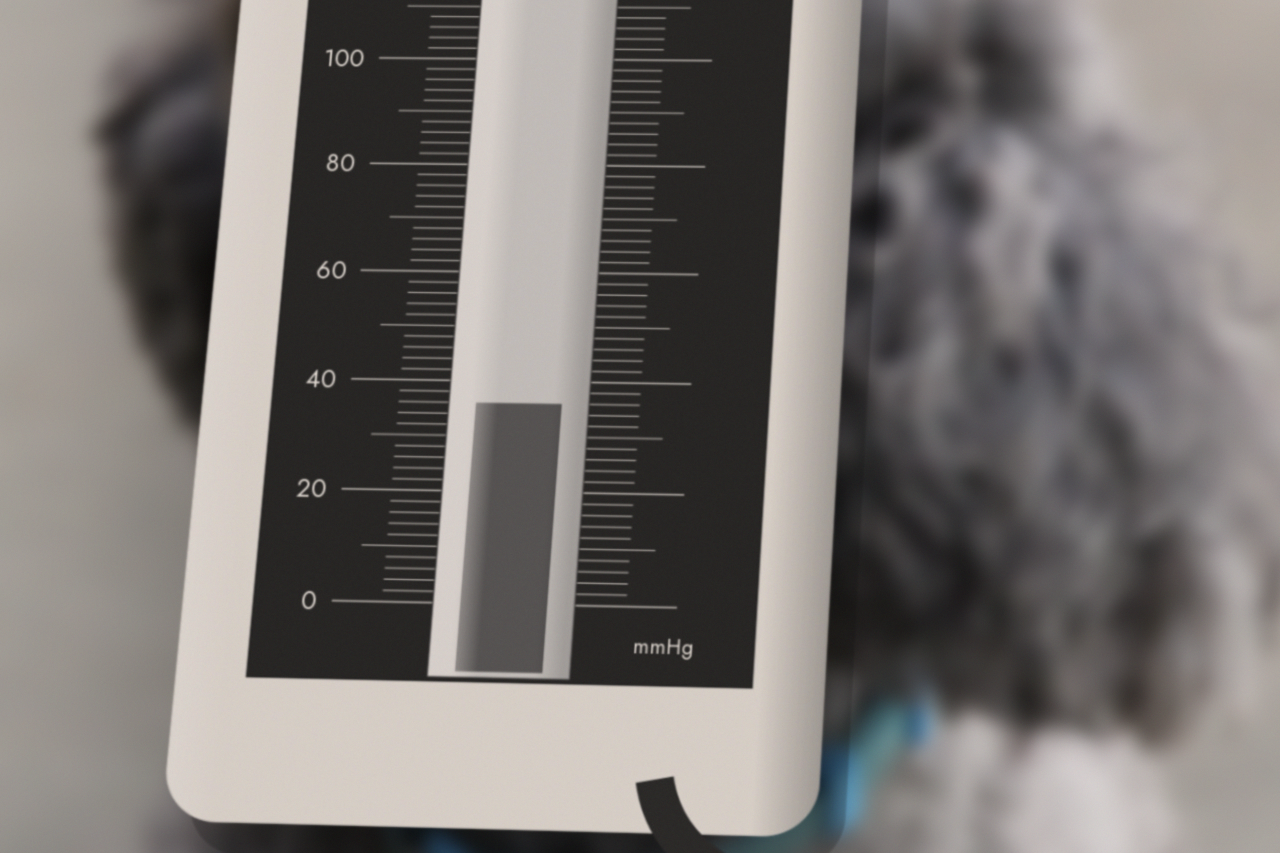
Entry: 36
